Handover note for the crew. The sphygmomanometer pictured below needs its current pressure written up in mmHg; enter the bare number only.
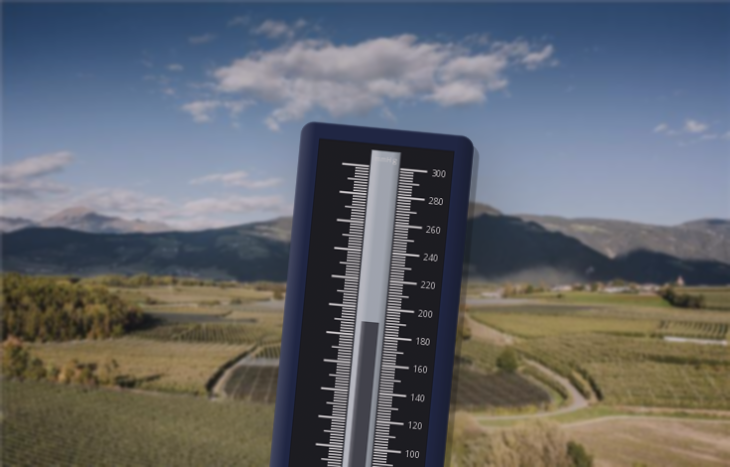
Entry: 190
